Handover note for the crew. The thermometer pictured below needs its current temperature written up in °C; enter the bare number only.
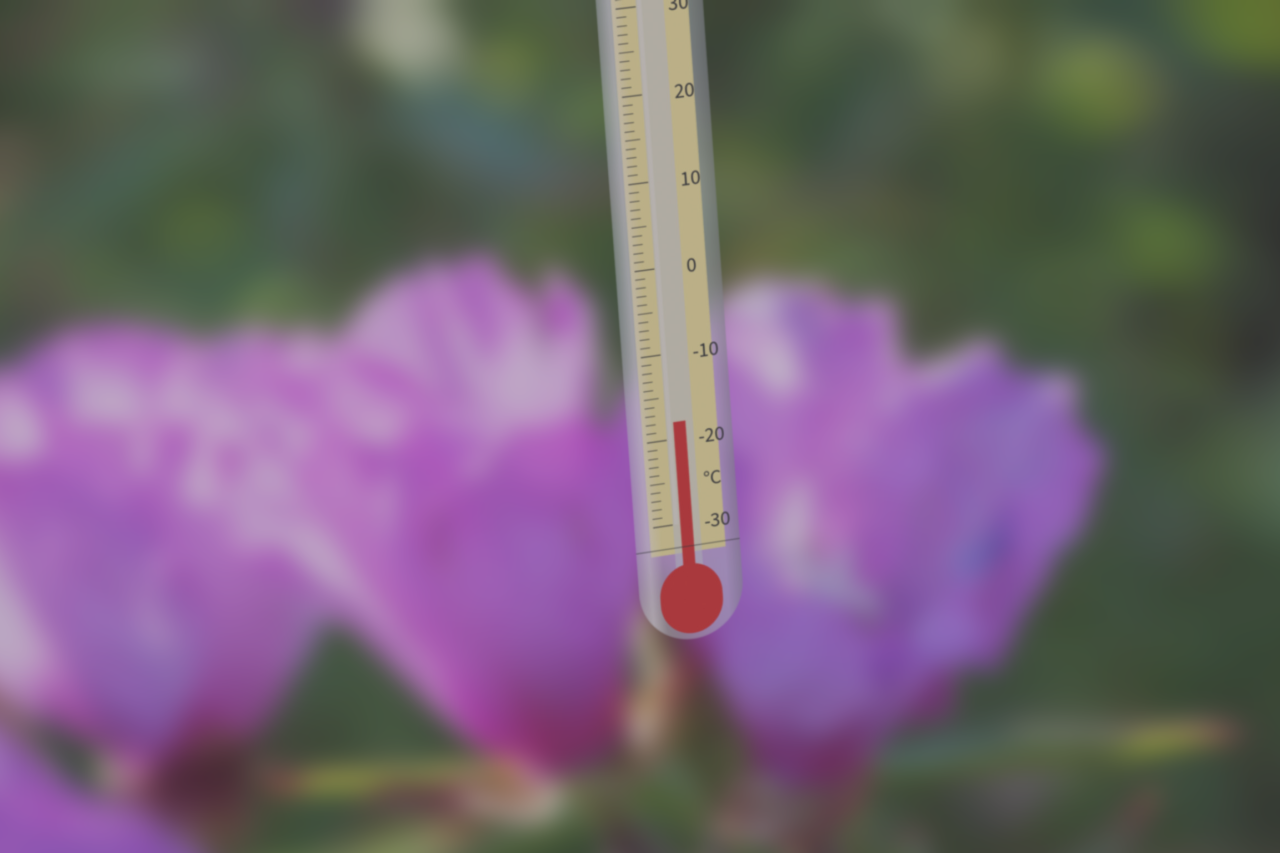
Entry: -18
